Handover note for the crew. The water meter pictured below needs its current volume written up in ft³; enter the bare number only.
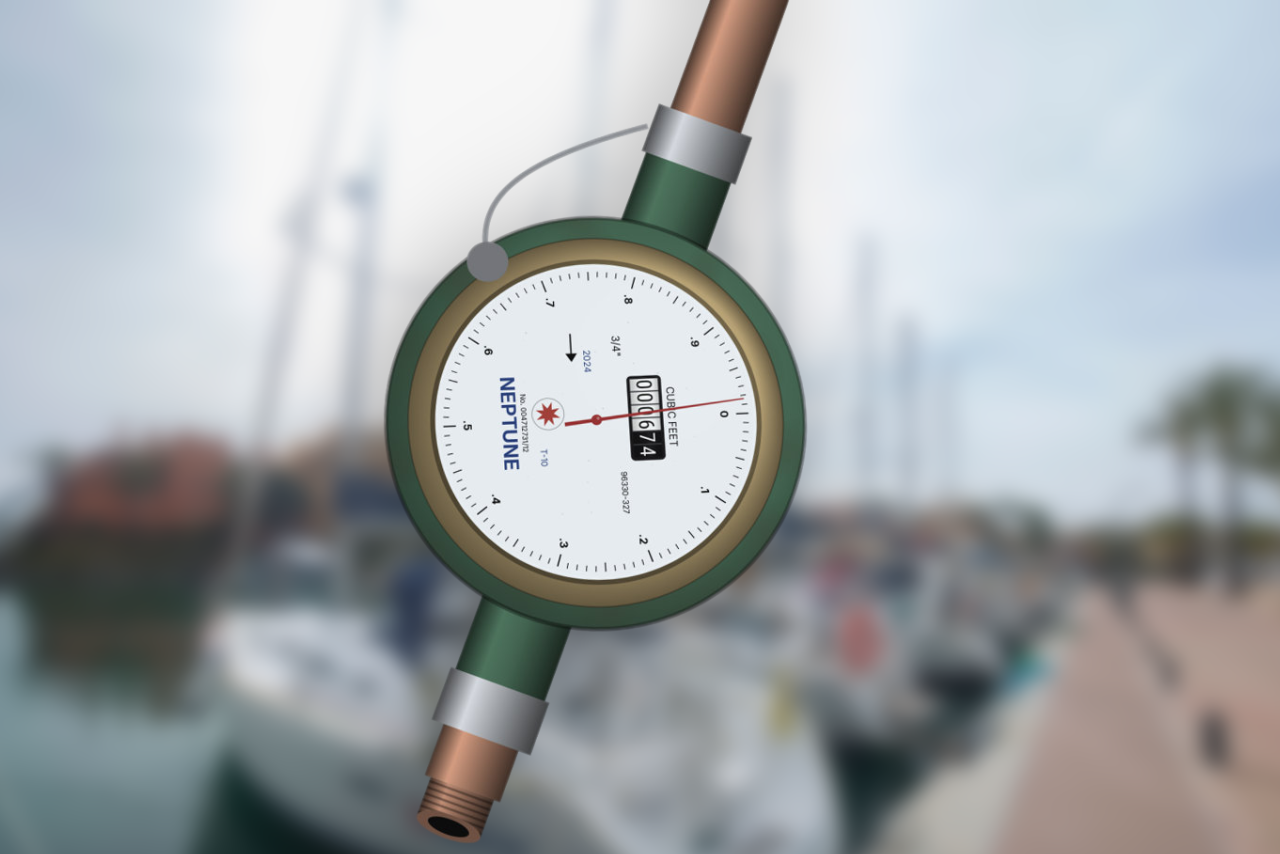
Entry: 673.98
